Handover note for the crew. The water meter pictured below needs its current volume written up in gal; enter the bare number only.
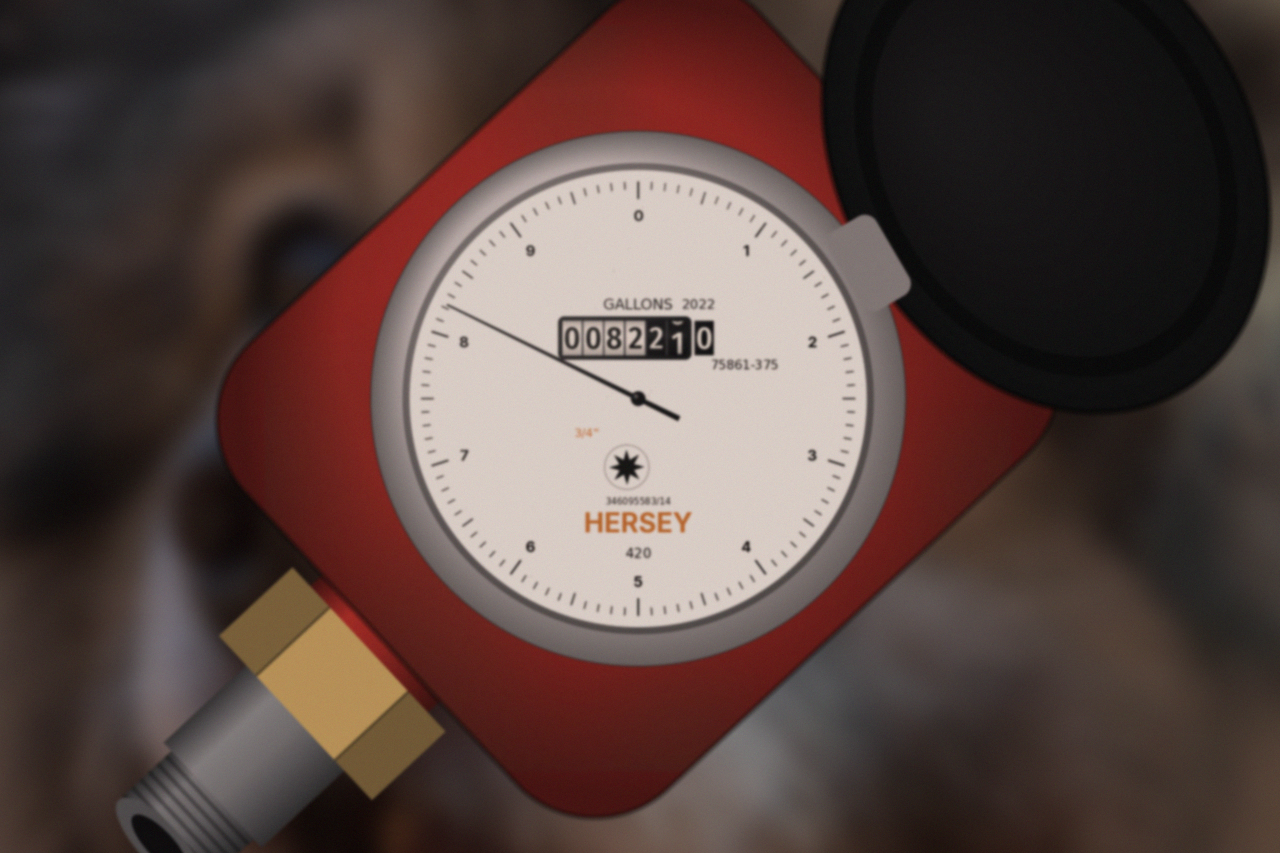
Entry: 82208.2
